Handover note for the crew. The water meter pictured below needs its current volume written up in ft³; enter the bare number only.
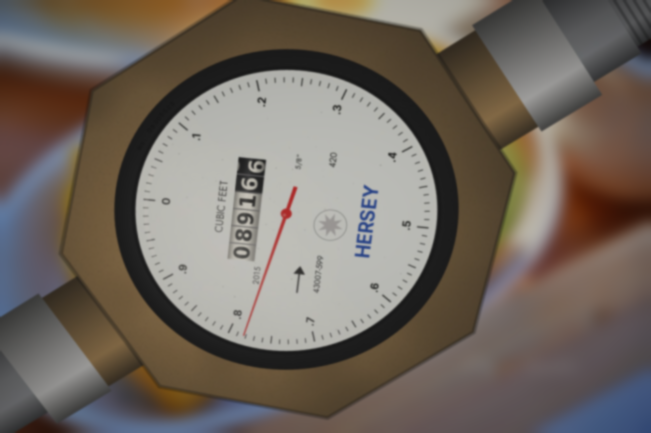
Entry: 89165.78
